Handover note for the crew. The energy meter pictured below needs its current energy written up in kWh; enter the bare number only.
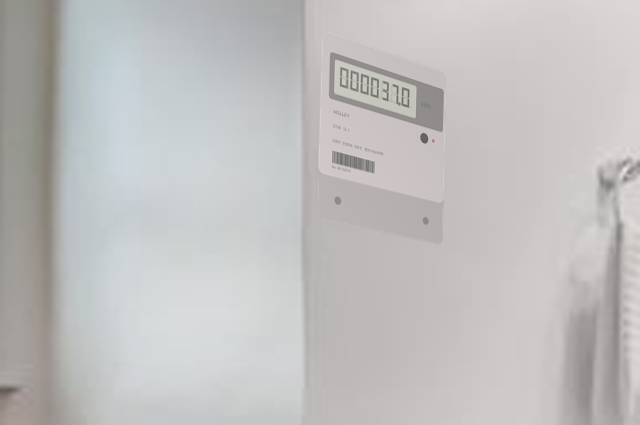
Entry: 37.0
